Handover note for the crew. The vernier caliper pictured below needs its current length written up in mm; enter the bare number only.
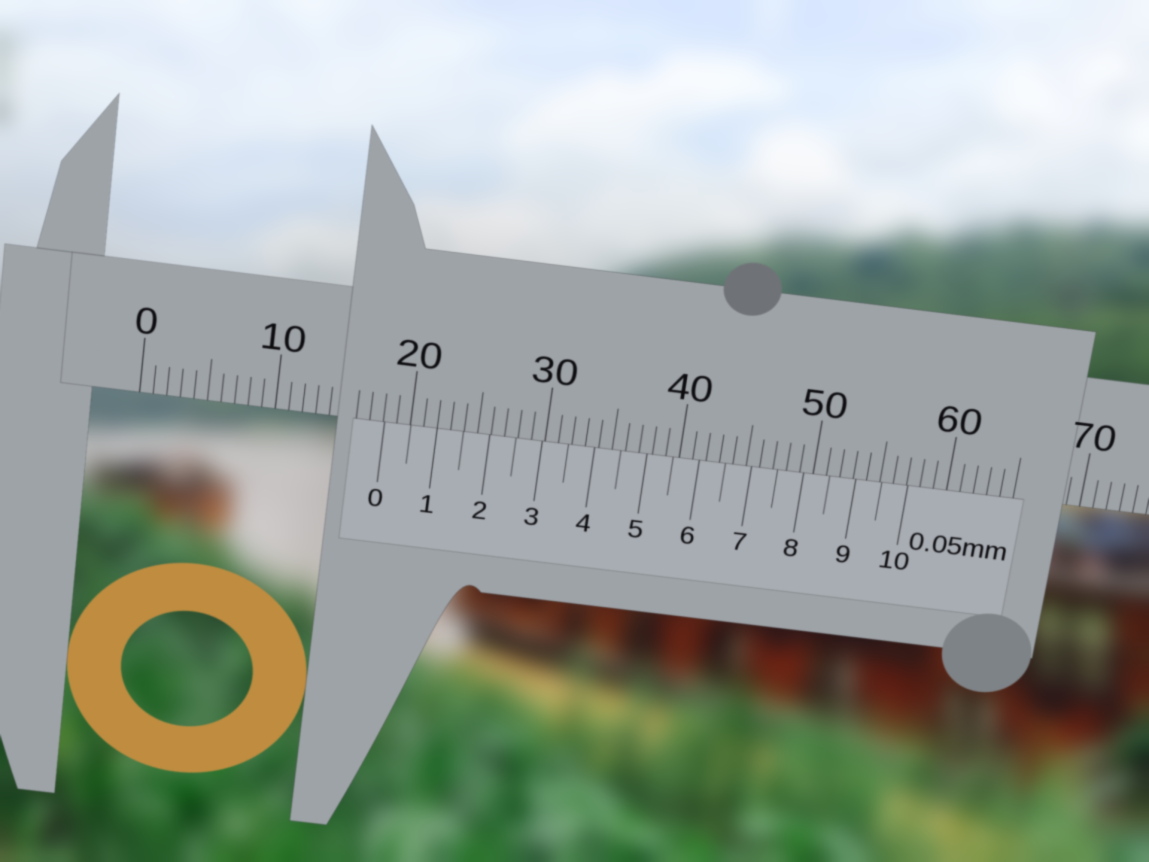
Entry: 18.1
